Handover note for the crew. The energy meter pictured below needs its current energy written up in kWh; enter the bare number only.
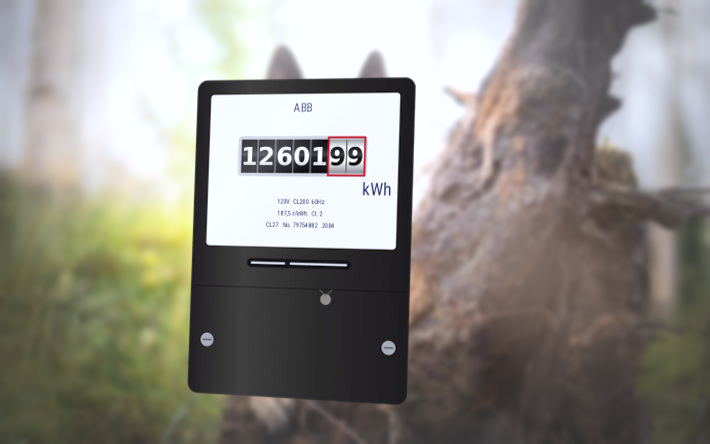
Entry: 12601.99
